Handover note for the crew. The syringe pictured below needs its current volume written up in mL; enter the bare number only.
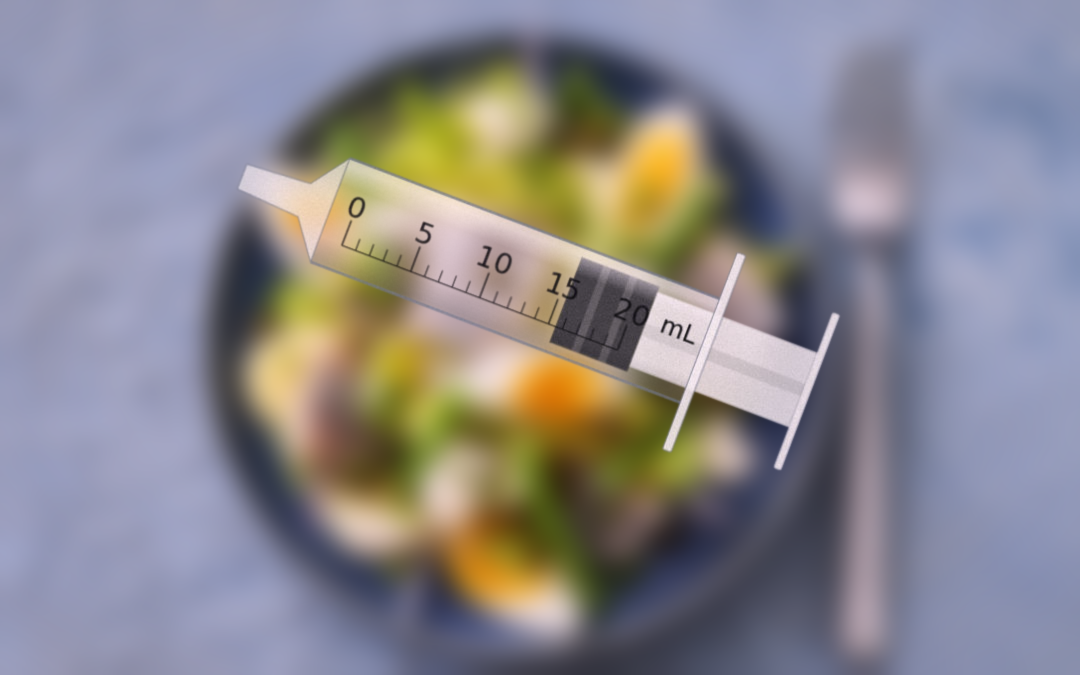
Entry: 15.5
